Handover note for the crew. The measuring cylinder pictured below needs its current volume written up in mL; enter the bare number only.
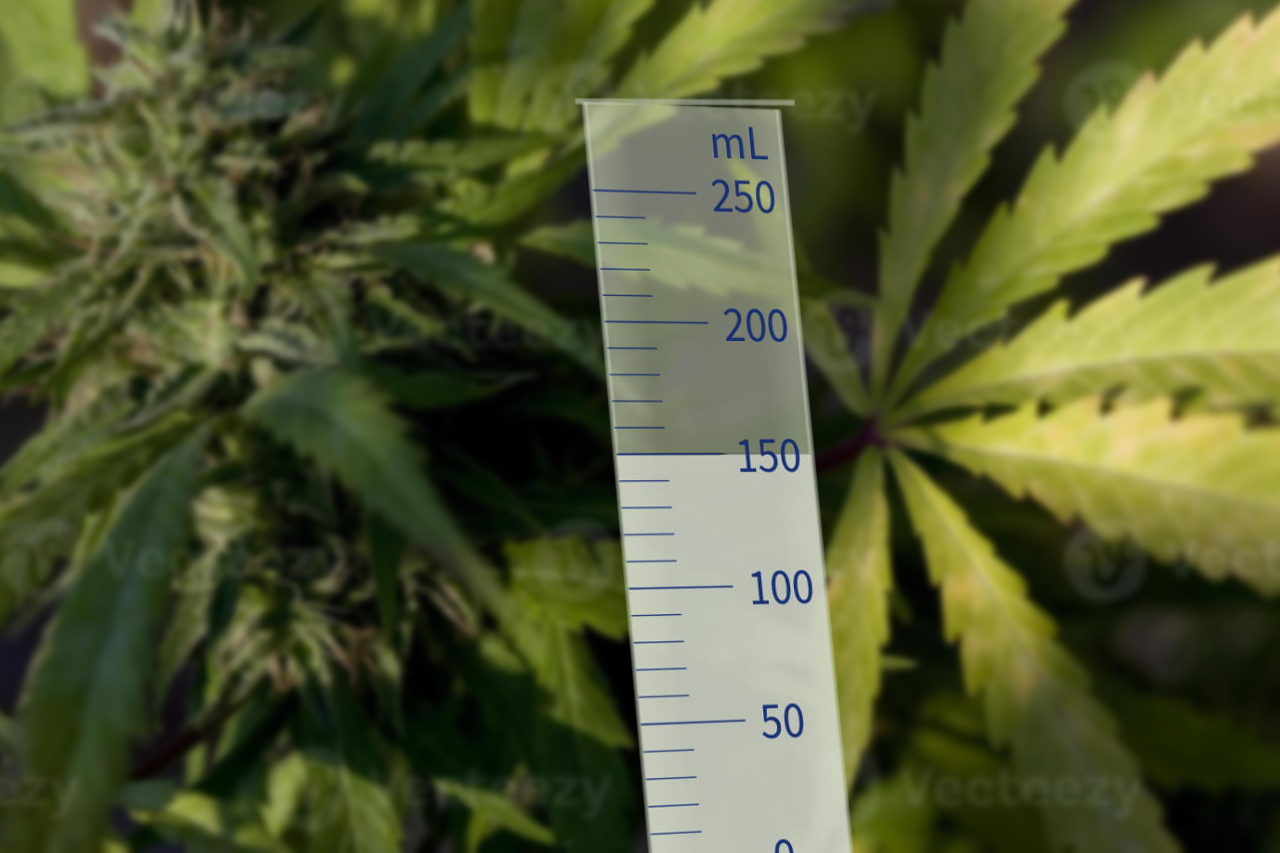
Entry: 150
